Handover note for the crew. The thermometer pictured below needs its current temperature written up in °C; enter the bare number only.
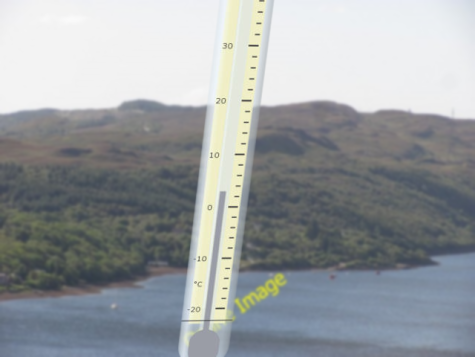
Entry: 3
